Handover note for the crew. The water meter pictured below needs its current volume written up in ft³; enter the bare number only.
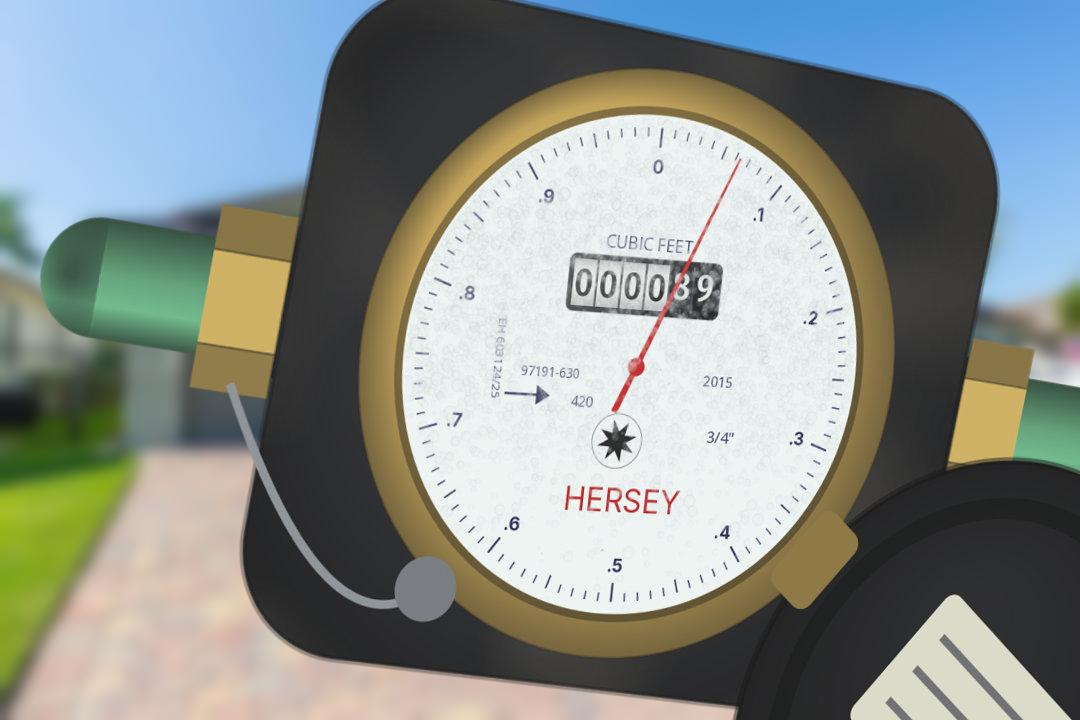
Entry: 89.06
